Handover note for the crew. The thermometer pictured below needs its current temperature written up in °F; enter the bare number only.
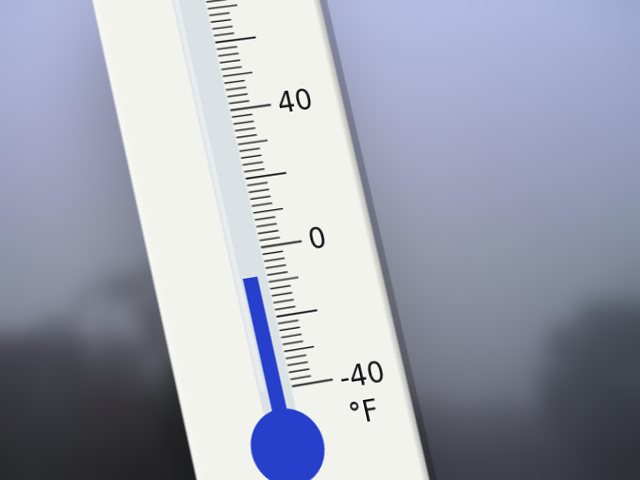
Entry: -8
